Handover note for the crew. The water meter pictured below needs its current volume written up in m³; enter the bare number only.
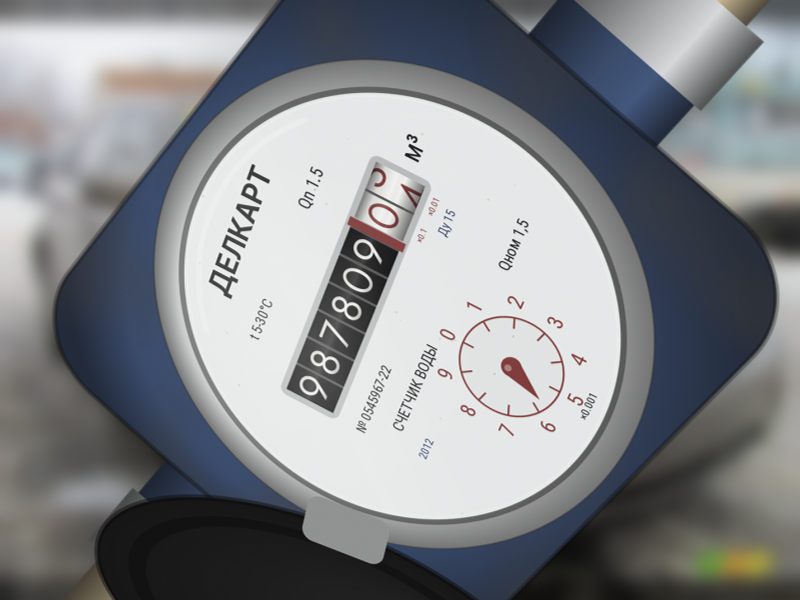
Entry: 987809.035
